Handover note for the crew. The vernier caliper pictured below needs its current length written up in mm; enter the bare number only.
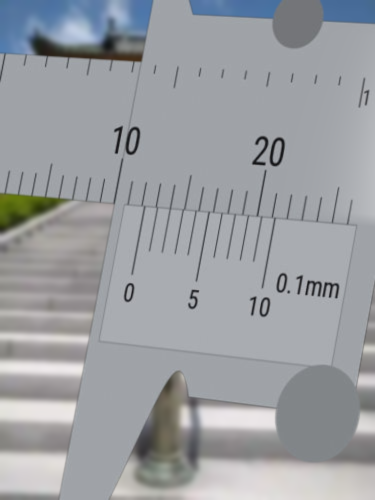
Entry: 12.2
